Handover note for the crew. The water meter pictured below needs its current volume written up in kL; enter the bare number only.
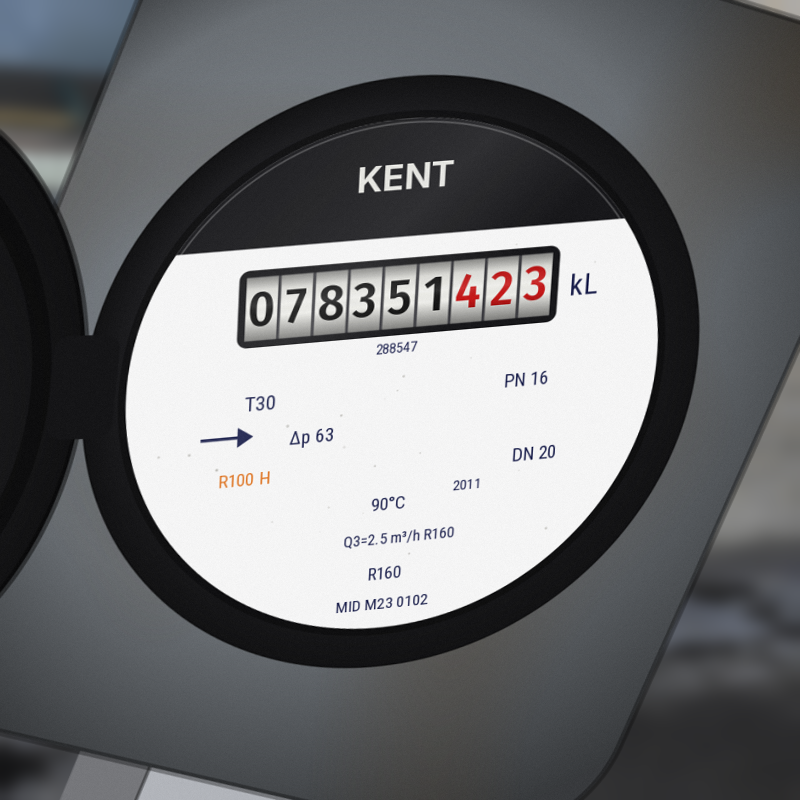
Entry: 78351.423
